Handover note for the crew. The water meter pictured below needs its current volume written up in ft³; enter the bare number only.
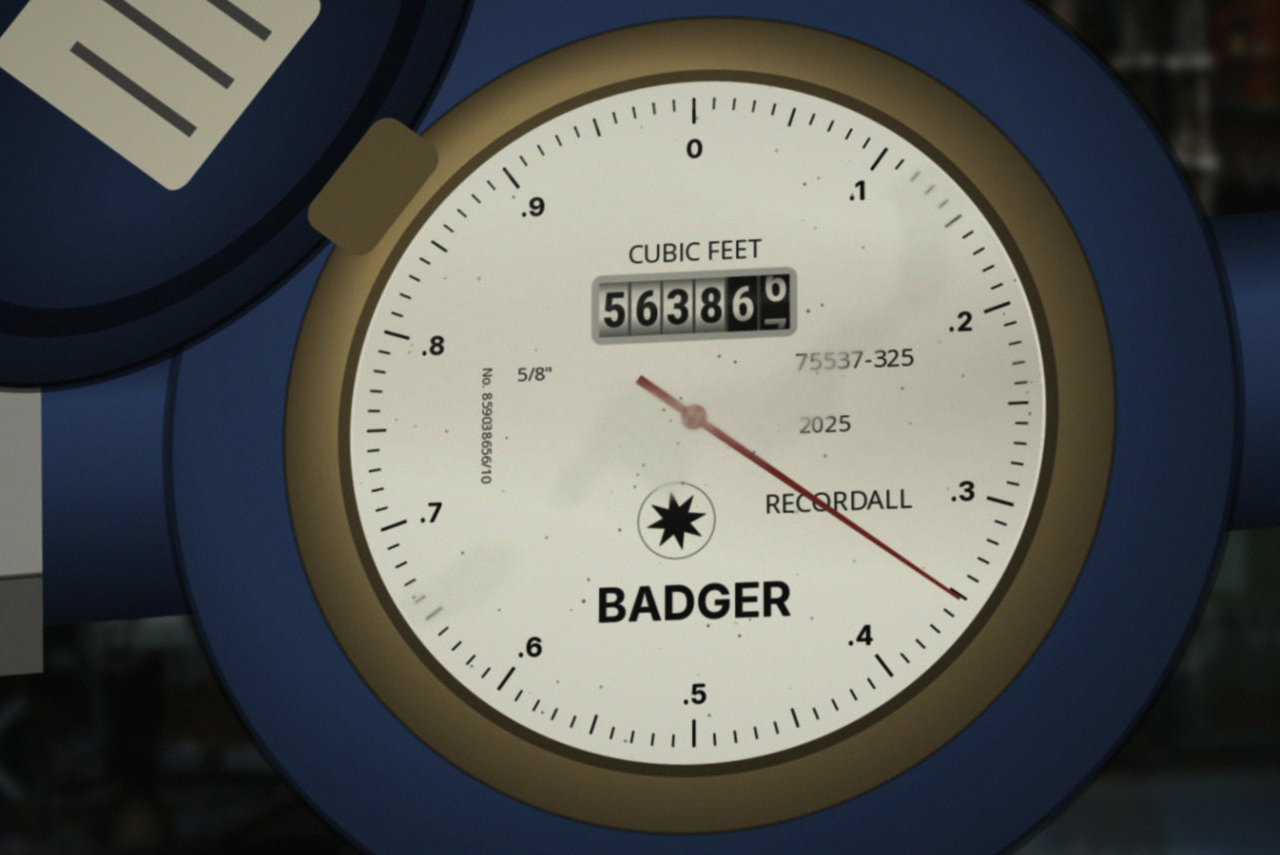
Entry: 563866.35
